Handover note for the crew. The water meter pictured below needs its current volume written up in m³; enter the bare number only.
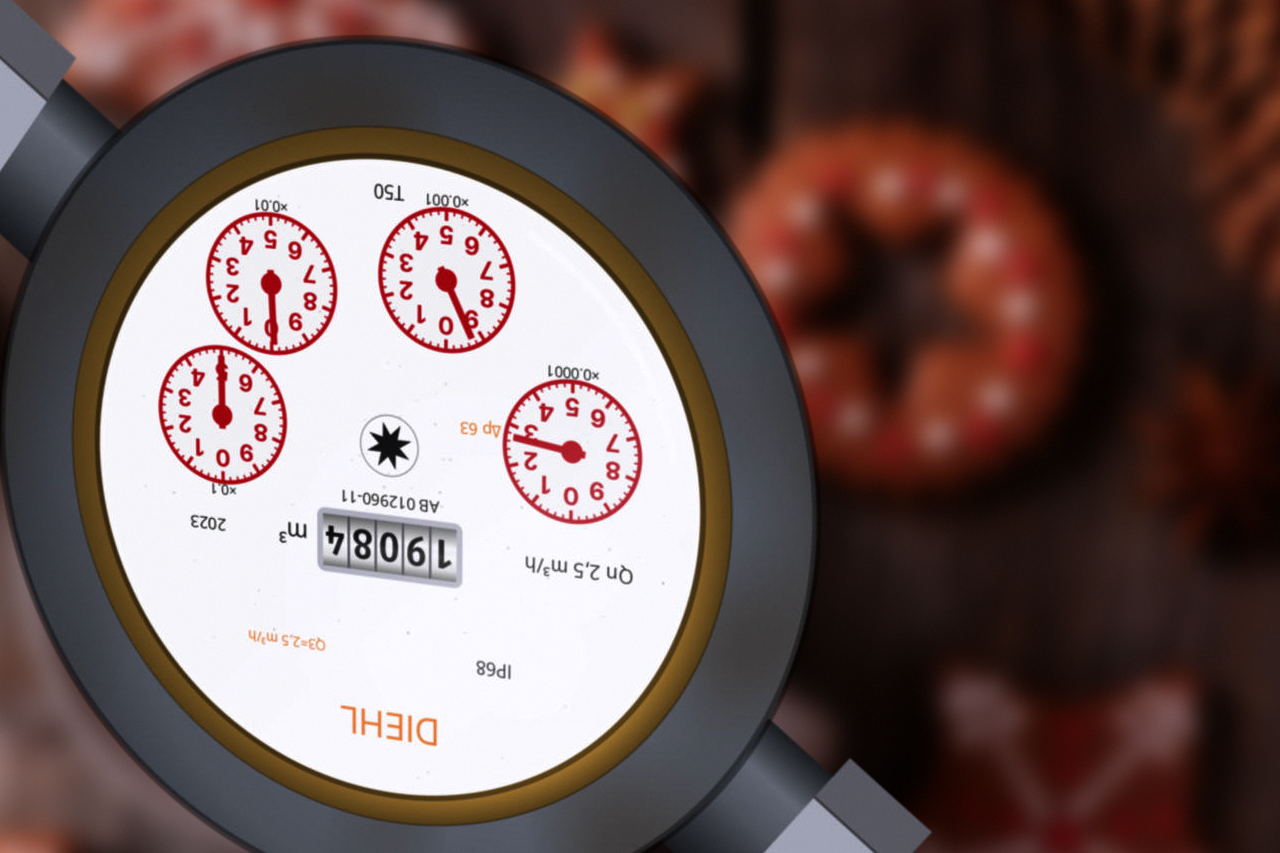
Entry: 19084.4992
